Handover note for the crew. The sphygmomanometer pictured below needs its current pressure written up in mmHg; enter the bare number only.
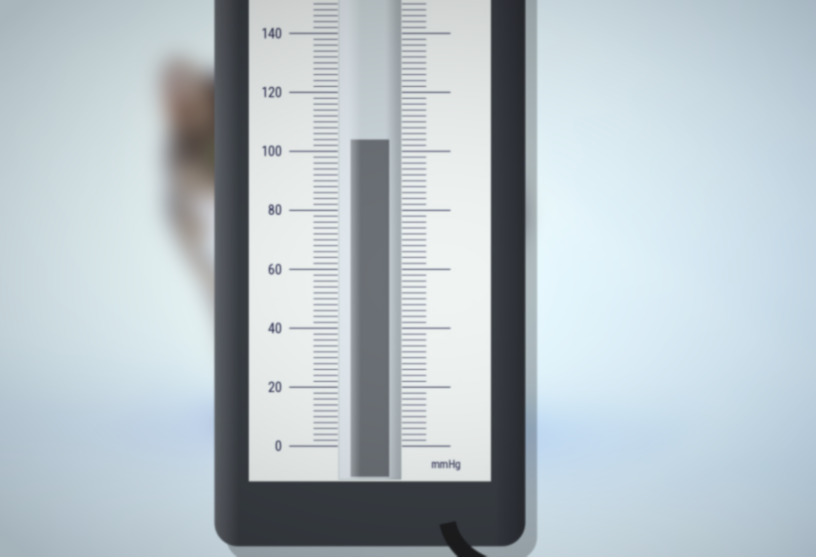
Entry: 104
